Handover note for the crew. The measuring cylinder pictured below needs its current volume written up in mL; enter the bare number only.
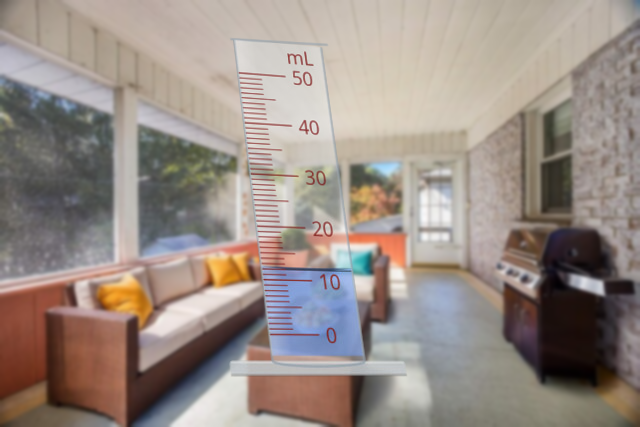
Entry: 12
